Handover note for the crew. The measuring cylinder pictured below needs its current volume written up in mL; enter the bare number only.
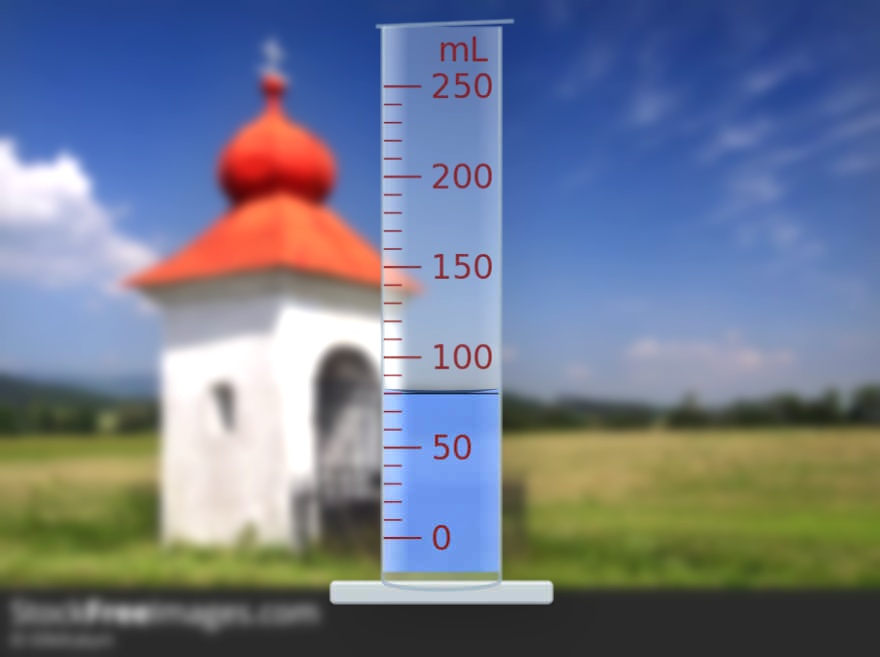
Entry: 80
